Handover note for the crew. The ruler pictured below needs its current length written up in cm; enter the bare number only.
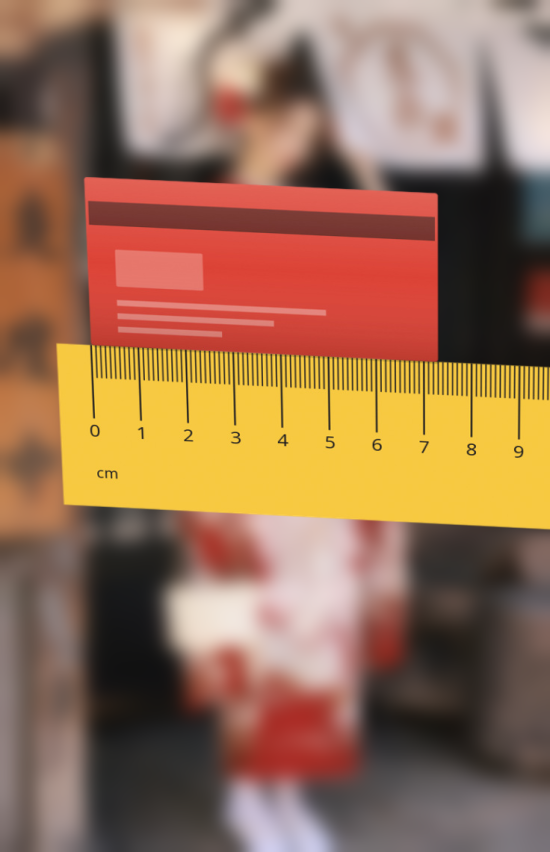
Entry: 7.3
